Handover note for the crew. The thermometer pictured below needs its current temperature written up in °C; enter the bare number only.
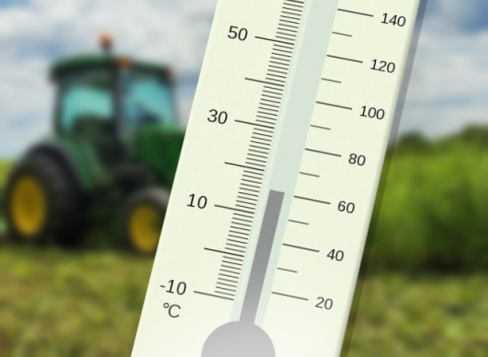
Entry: 16
